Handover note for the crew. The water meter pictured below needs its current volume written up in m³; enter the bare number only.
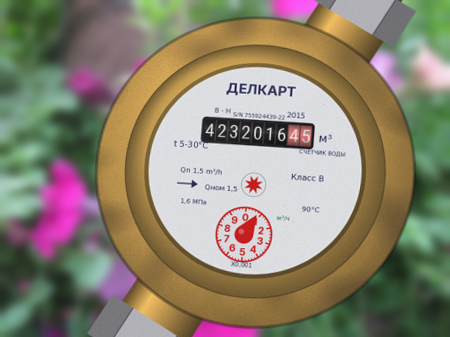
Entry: 4232016.450
